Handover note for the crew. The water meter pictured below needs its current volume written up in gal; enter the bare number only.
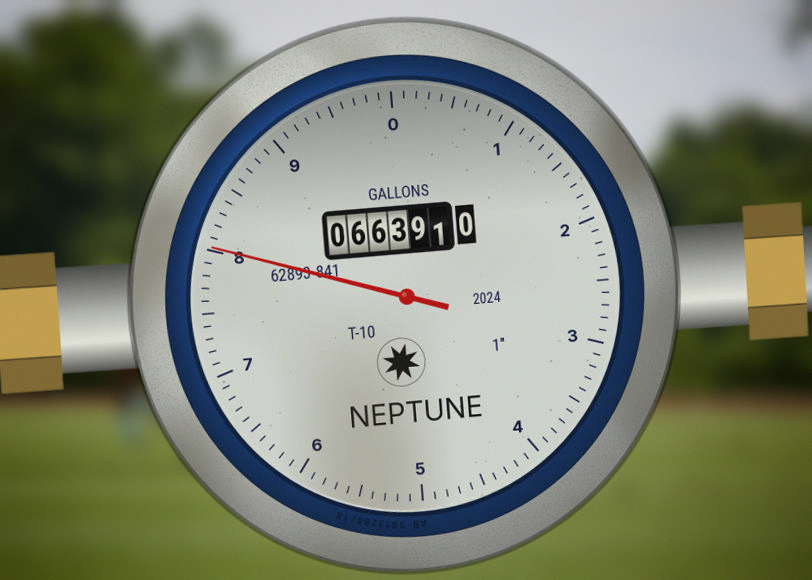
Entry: 663908.0
